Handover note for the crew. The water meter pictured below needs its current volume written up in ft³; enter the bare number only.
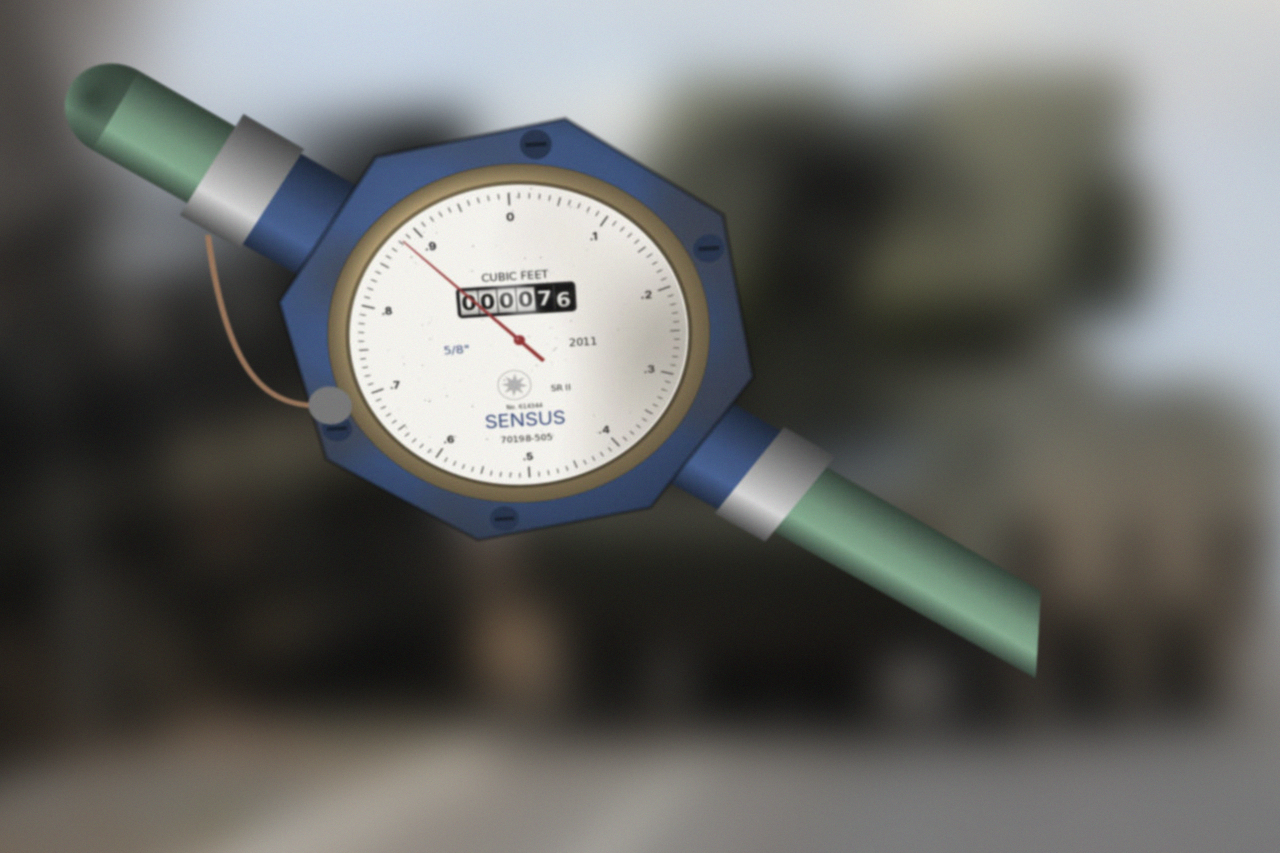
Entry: 75.88
